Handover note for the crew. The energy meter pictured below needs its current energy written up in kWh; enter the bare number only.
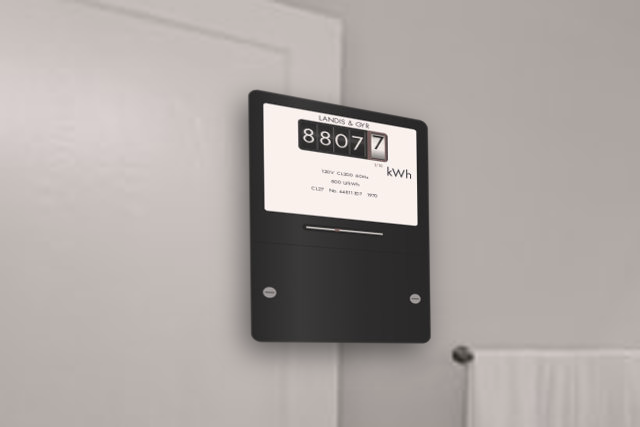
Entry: 8807.7
